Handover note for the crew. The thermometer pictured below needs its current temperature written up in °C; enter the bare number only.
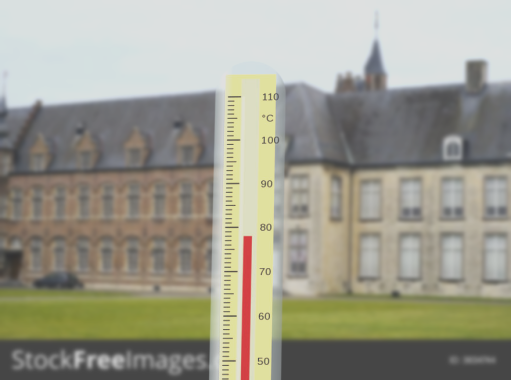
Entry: 78
